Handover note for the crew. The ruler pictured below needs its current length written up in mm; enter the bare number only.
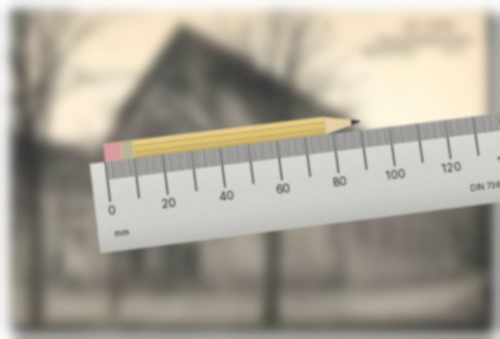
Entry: 90
